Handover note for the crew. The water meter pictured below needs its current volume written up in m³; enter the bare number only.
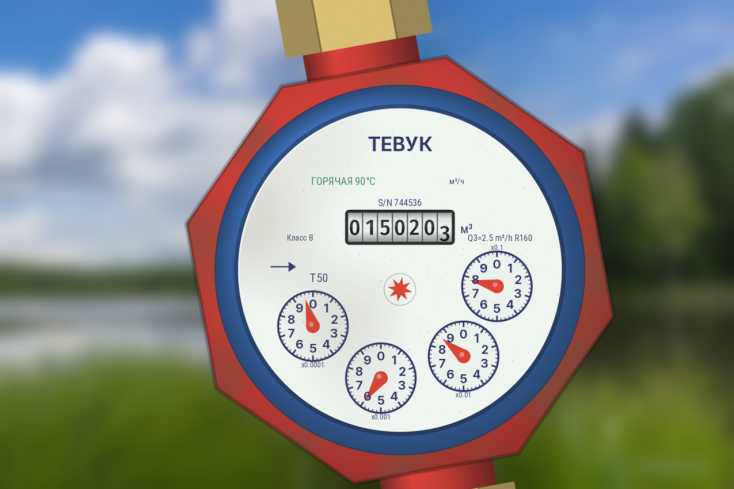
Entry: 150202.7859
